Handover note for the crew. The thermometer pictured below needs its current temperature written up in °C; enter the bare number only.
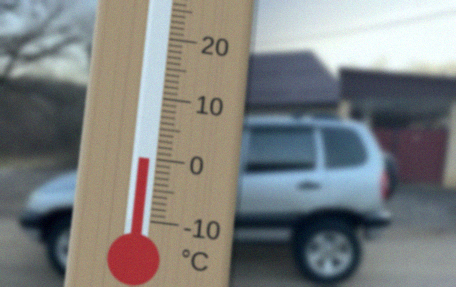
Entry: 0
